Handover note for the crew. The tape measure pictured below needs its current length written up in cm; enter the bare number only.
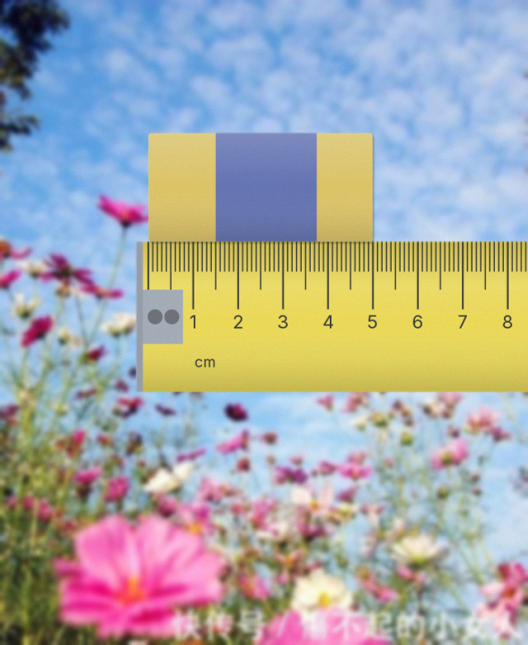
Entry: 5
